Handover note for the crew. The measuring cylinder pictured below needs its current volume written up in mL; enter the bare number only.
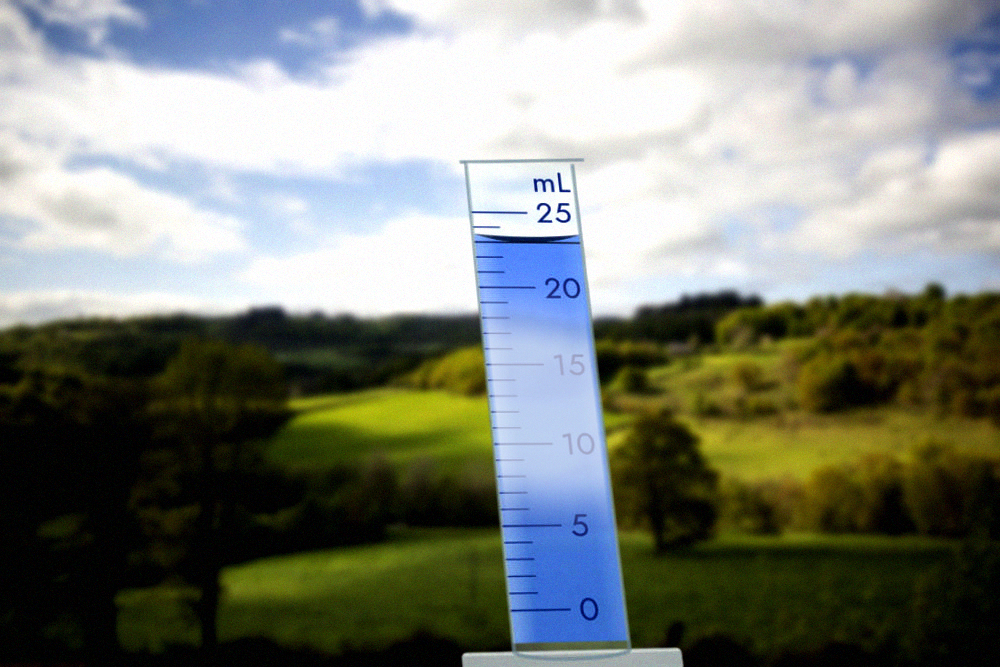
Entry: 23
